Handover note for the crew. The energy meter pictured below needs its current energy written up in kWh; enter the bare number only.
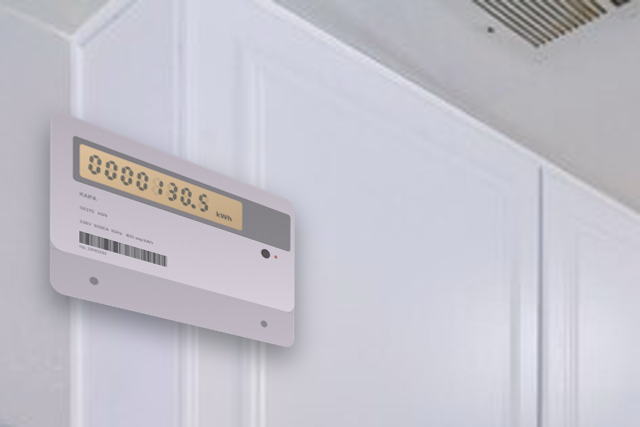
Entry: 130.5
